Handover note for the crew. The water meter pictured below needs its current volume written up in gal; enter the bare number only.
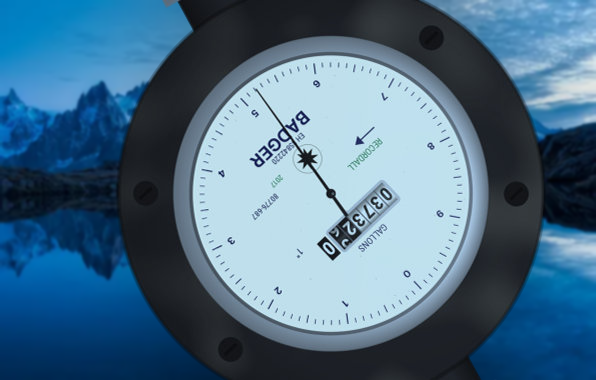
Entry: 373255.2
